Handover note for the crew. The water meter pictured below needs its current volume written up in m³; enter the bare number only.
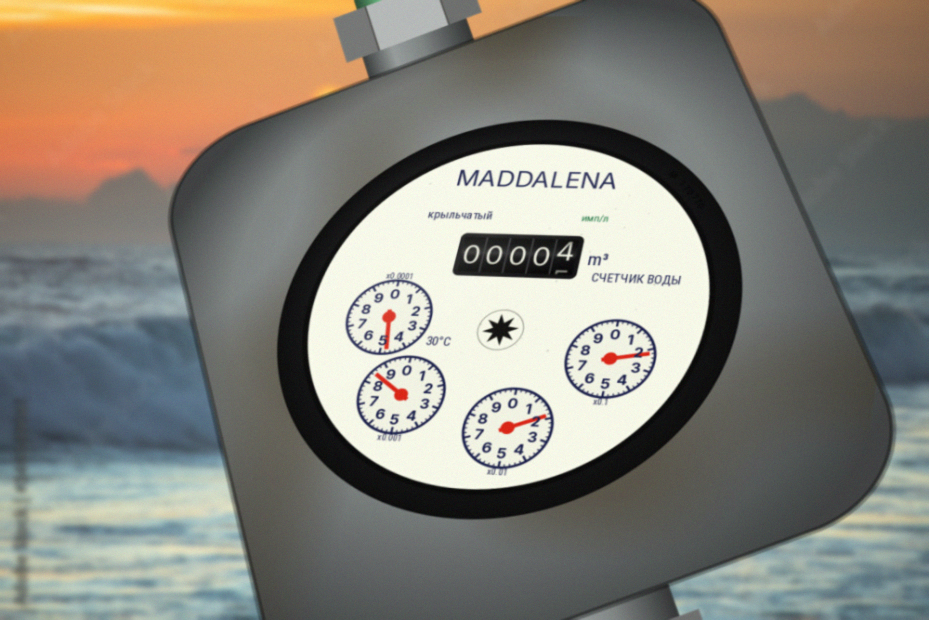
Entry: 4.2184
